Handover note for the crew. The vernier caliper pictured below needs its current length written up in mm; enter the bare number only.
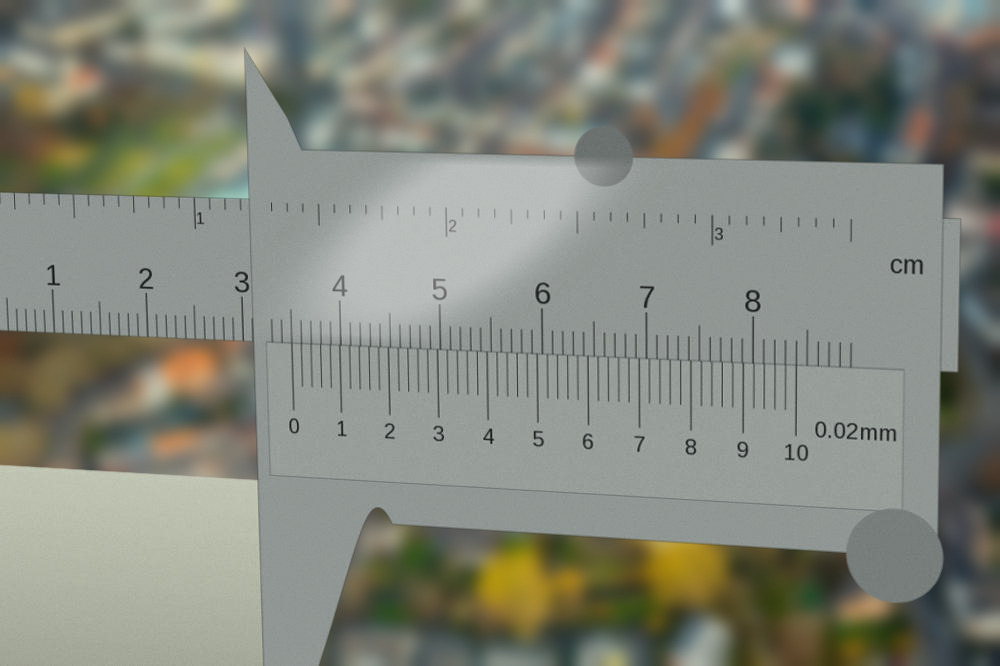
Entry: 35.0
